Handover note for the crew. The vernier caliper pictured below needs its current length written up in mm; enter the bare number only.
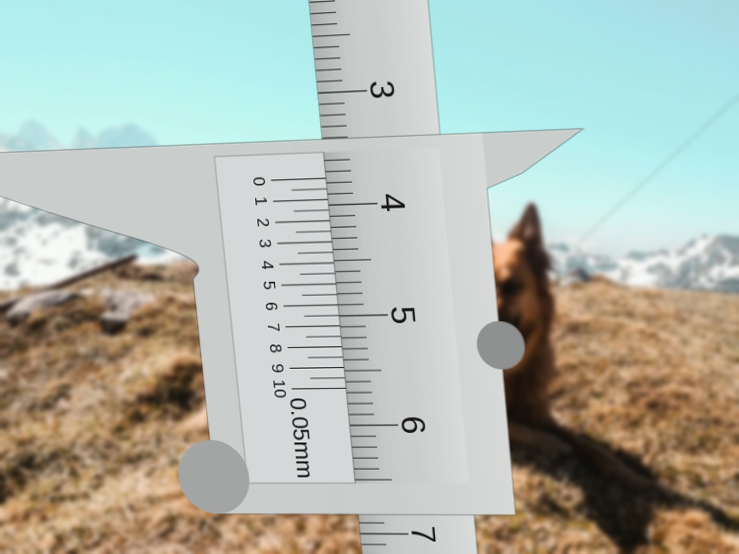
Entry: 37.6
